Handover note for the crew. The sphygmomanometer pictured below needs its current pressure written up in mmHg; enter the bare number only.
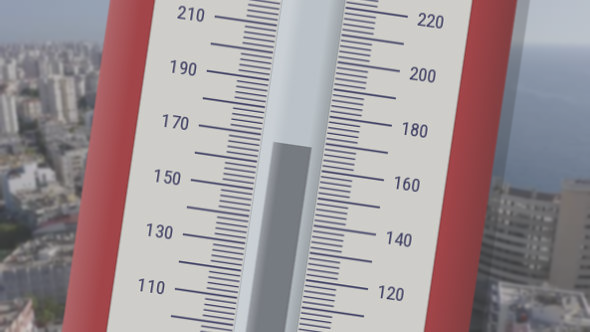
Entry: 168
